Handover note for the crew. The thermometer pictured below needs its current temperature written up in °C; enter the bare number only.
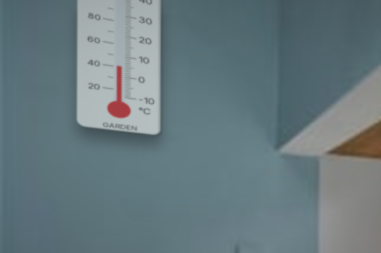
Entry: 5
